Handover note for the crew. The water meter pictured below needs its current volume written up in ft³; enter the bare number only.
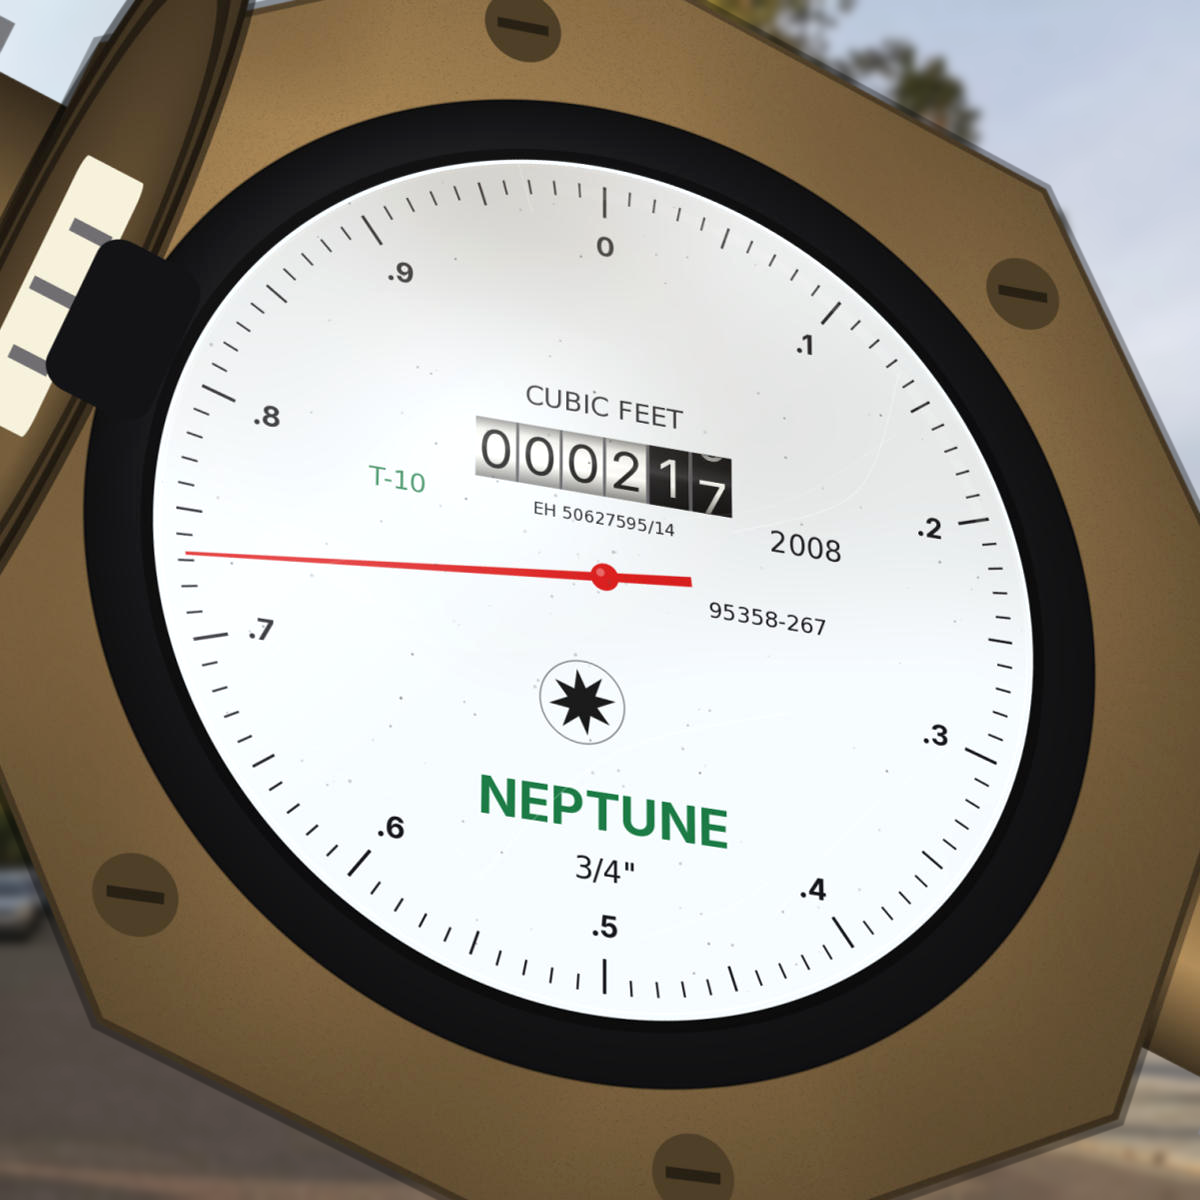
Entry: 216.73
